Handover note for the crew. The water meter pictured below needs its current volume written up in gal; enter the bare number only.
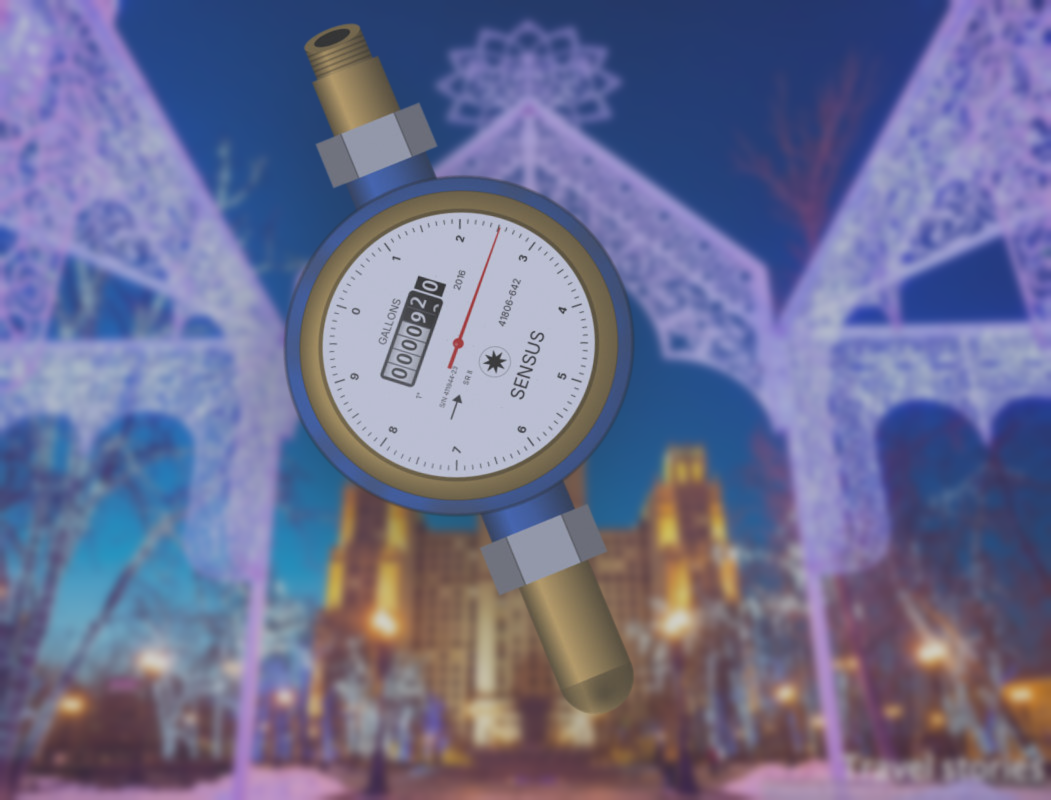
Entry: 922.5
